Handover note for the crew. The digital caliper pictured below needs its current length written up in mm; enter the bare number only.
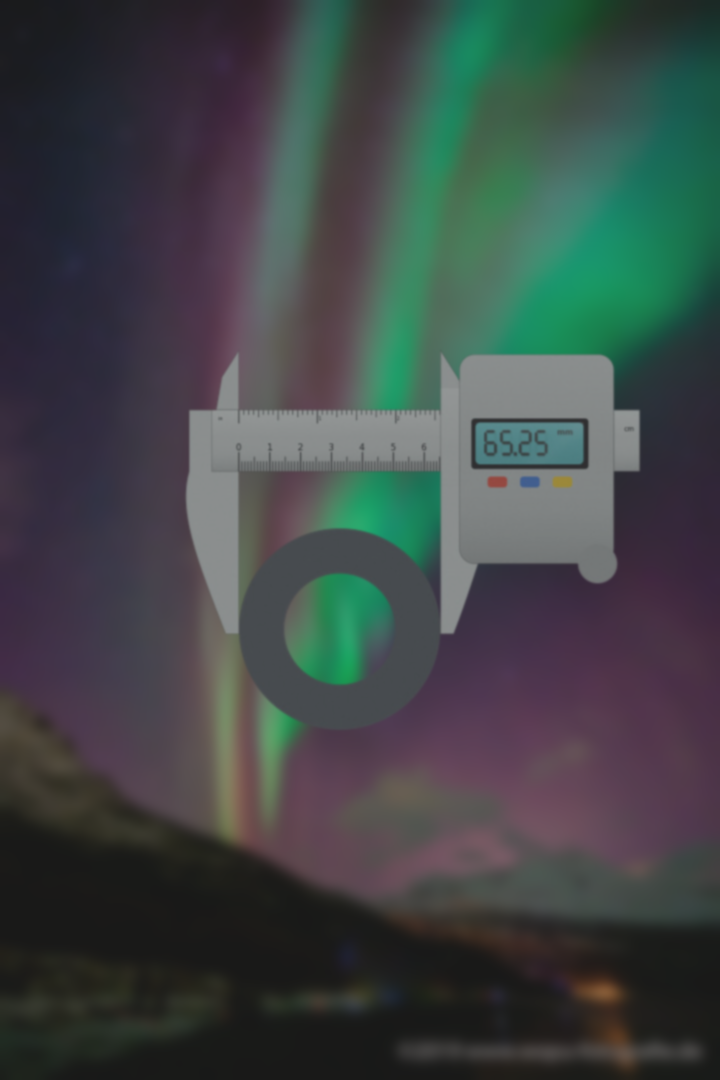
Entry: 65.25
